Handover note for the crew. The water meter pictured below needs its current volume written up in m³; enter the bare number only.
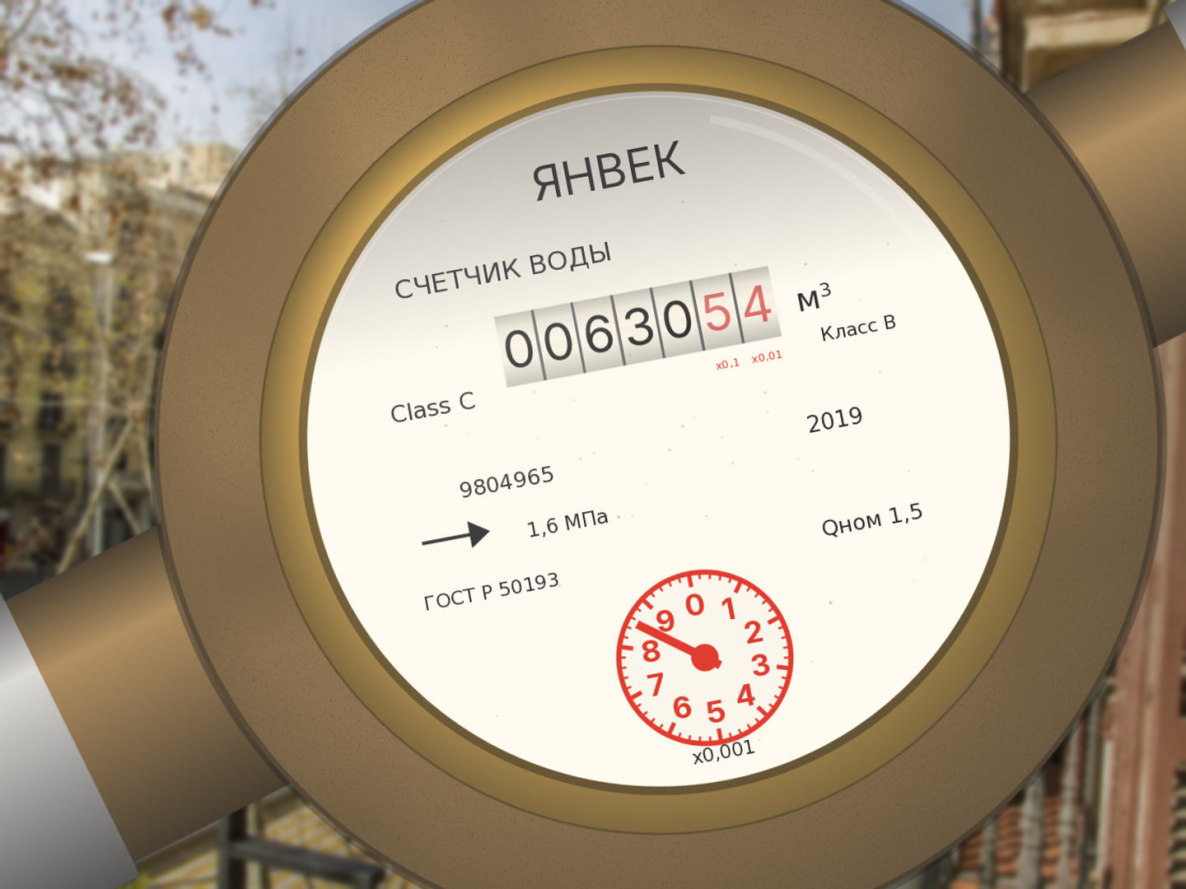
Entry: 630.548
